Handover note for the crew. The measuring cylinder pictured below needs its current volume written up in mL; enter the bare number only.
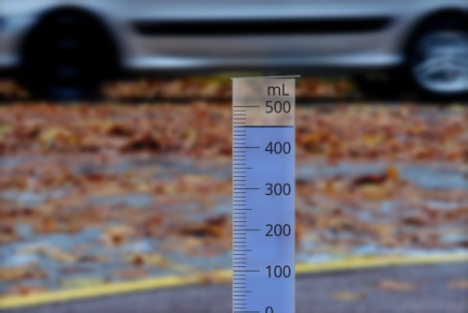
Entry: 450
